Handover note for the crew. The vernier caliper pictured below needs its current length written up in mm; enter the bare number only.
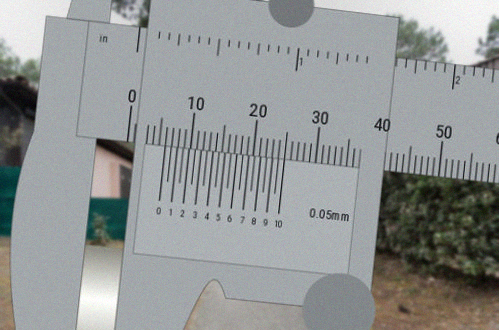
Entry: 6.0
